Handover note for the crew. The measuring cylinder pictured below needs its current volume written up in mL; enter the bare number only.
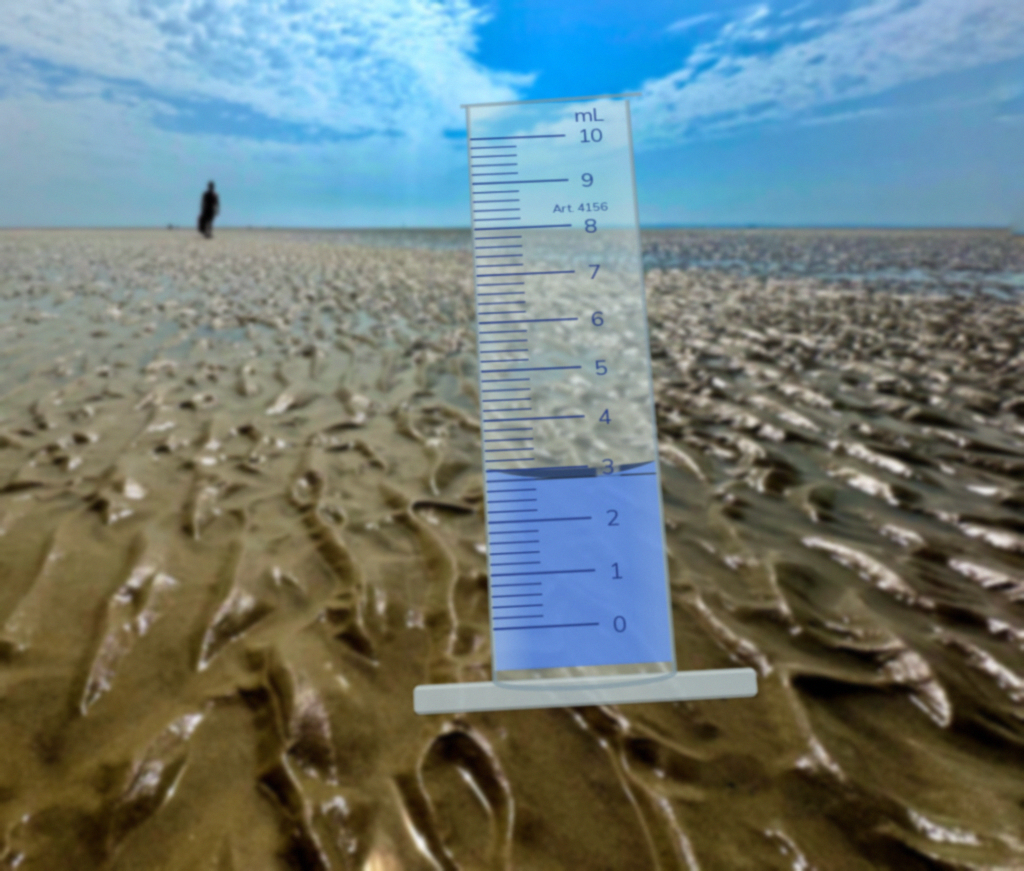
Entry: 2.8
